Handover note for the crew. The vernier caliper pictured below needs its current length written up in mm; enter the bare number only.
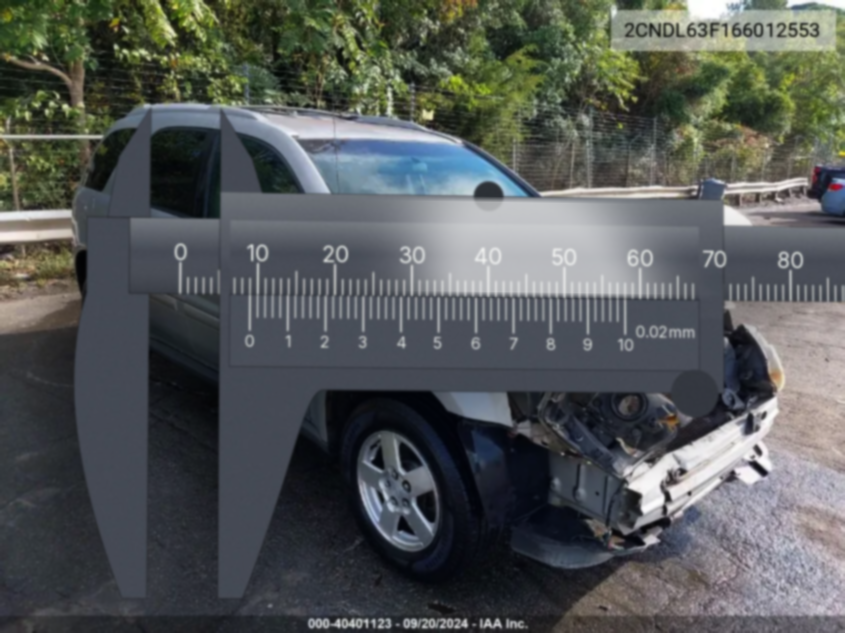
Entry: 9.0
